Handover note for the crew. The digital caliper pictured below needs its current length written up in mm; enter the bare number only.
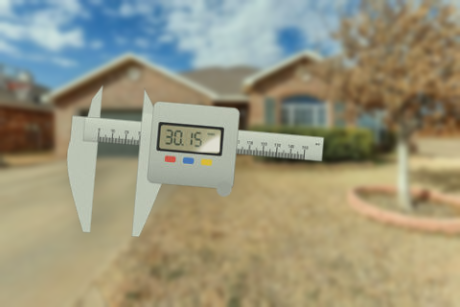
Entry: 30.15
